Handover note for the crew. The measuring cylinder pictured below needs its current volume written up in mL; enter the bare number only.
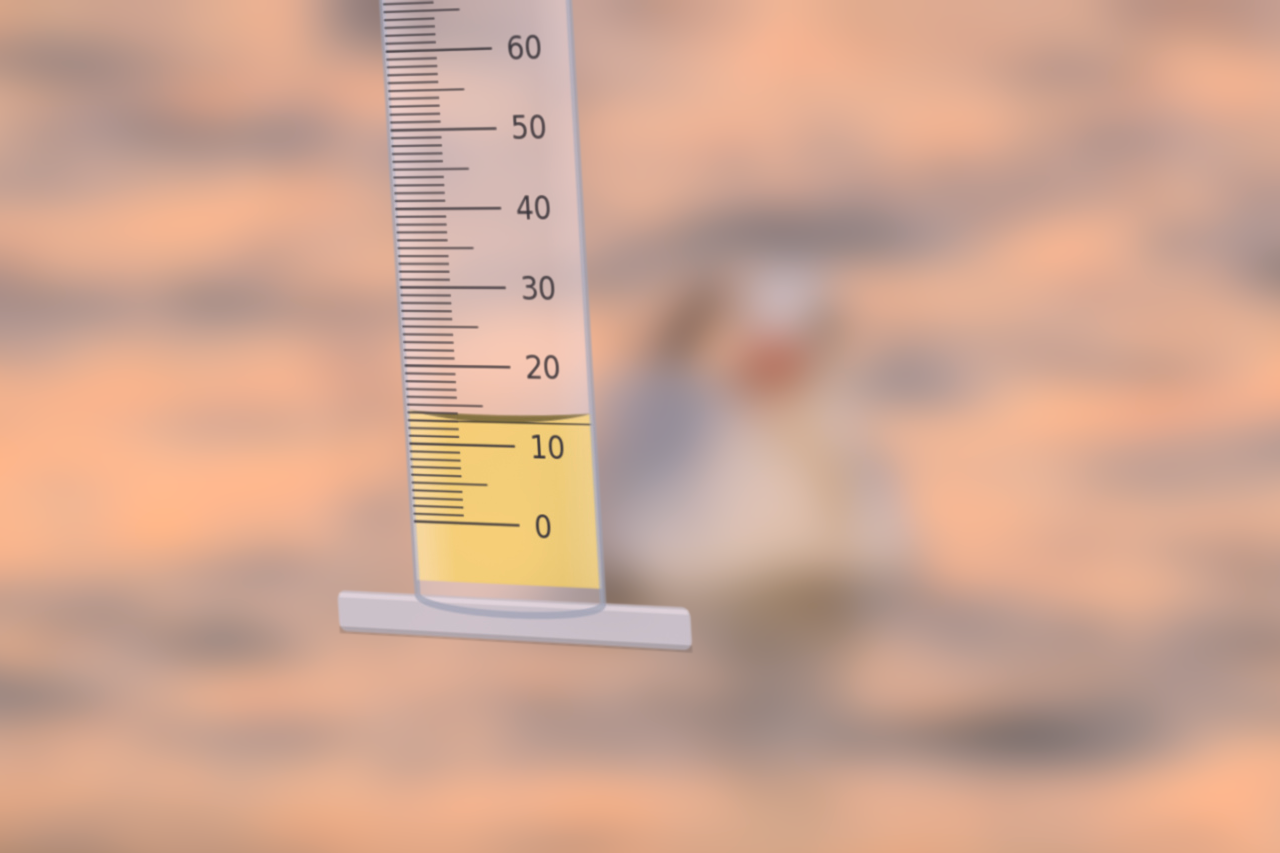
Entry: 13
